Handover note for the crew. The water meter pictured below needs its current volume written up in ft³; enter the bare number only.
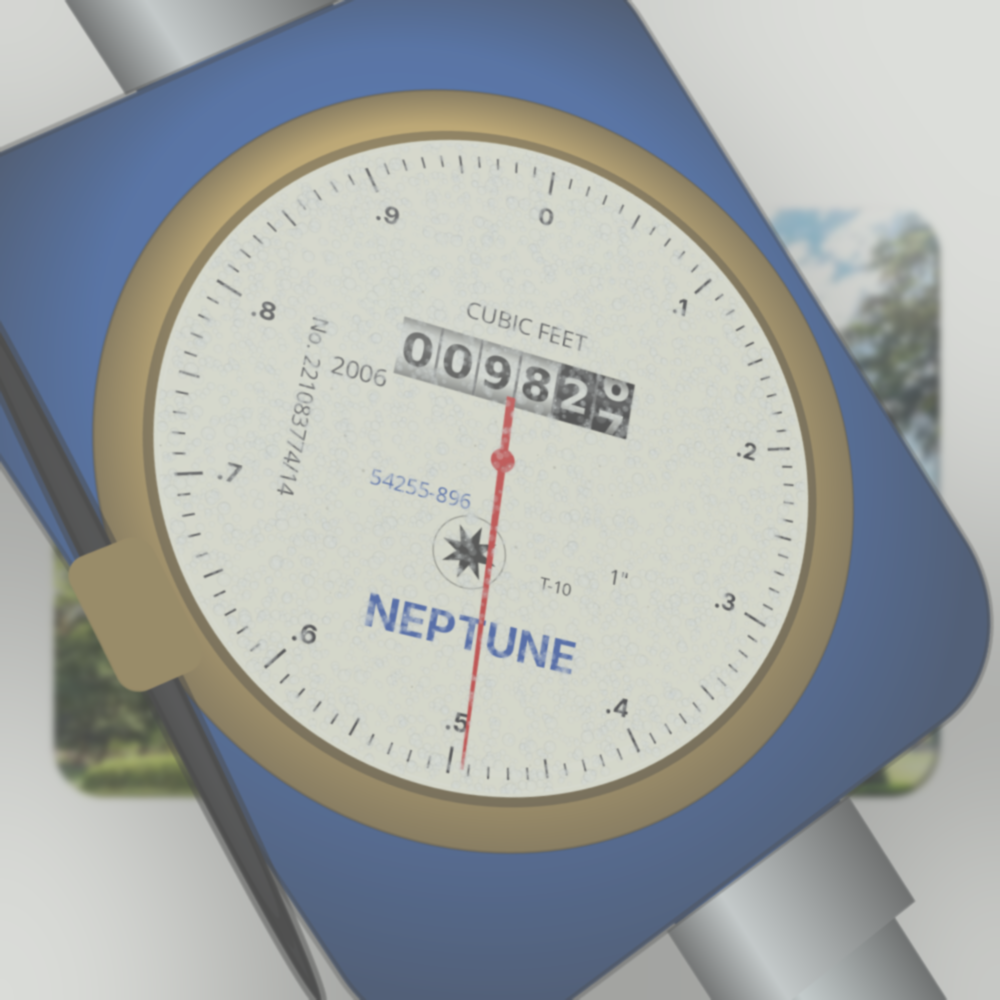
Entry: 9826.49
